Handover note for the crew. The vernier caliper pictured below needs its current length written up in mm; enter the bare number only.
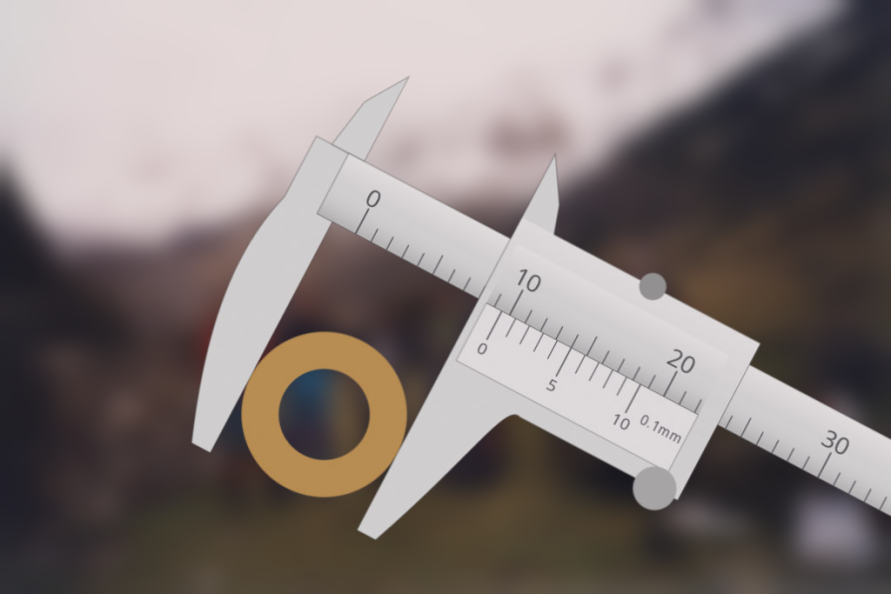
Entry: 9.5
